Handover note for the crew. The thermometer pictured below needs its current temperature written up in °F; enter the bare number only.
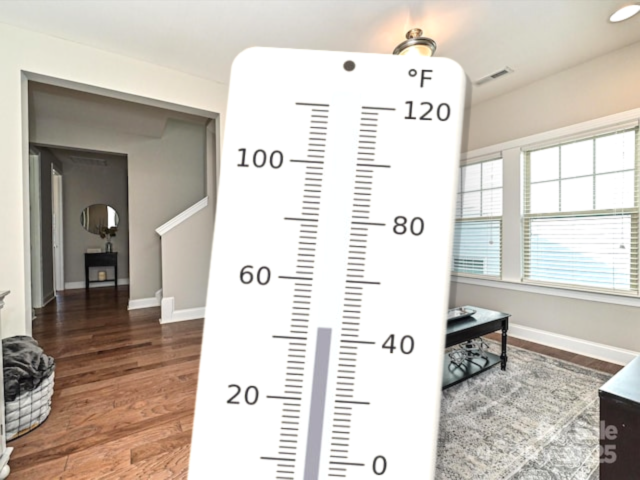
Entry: 44
